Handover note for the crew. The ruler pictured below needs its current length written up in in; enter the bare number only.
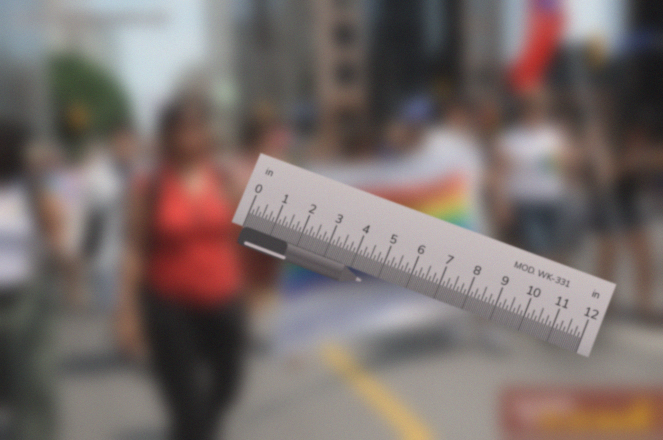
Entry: 4.5
